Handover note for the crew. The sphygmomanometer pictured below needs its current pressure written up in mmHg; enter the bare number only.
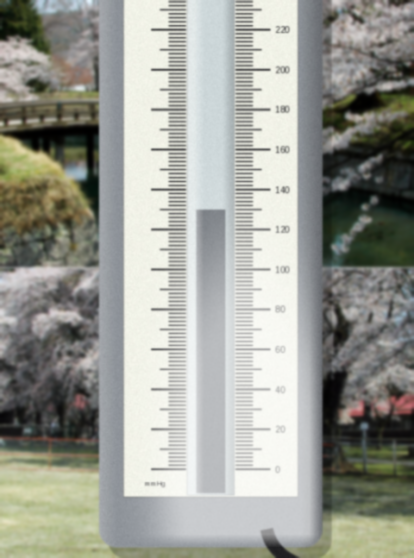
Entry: 130
